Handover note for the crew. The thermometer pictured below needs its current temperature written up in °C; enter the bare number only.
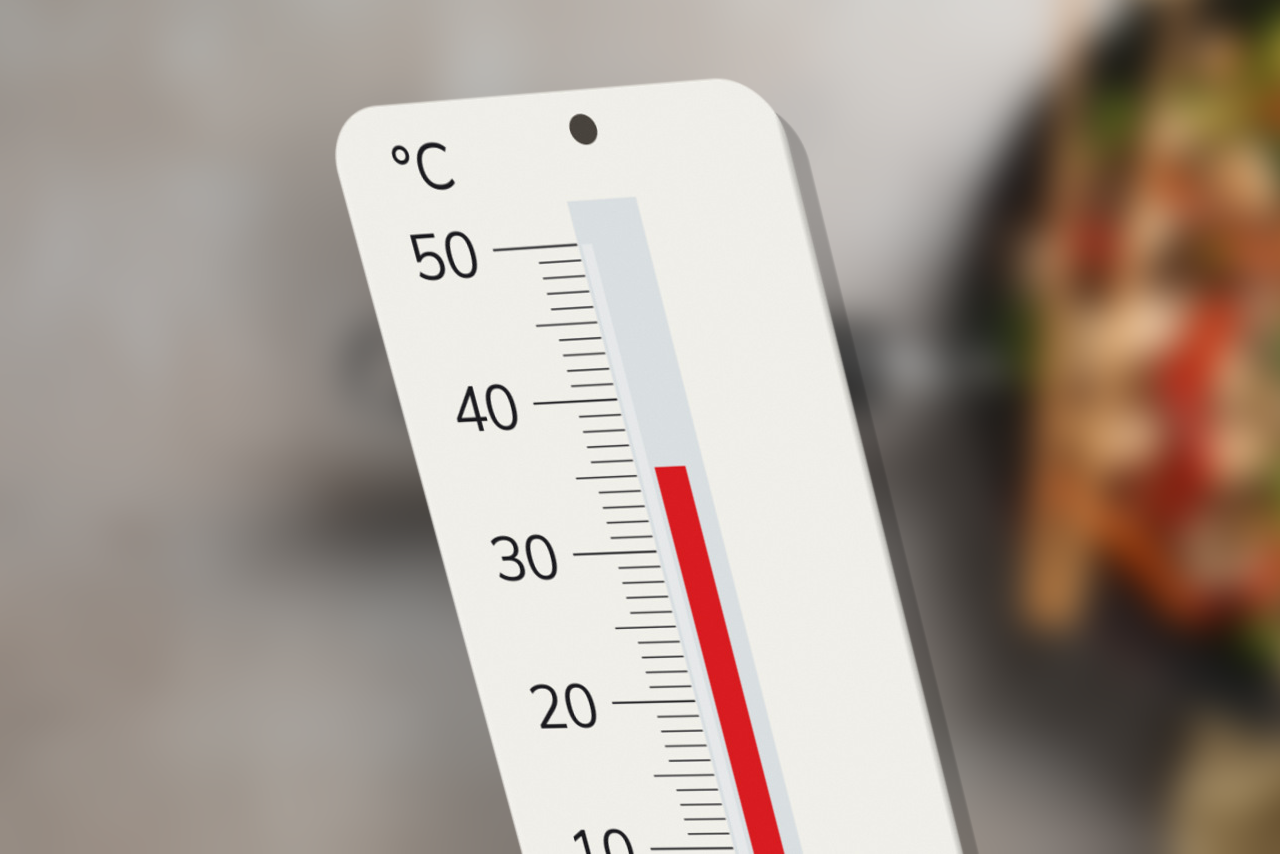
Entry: 35.5
